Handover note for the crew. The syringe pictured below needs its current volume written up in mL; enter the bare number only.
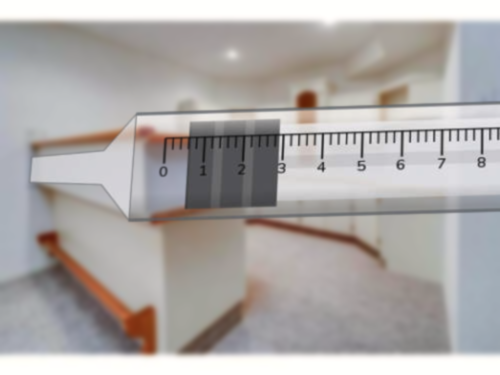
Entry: 0.6
